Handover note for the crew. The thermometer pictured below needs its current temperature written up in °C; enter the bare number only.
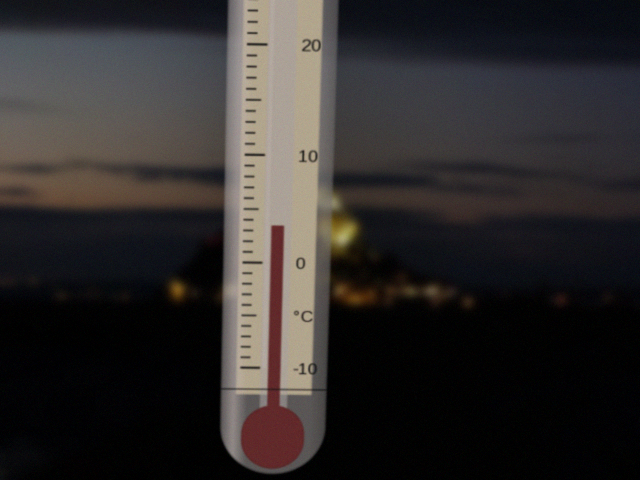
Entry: 3.5
